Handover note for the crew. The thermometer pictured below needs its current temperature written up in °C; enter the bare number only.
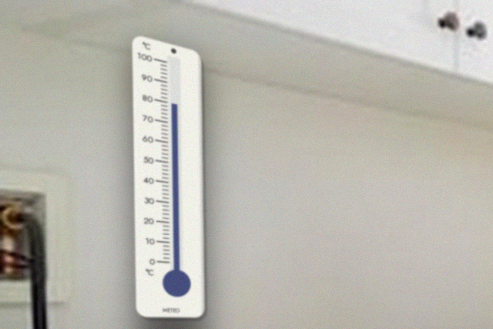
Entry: 80
